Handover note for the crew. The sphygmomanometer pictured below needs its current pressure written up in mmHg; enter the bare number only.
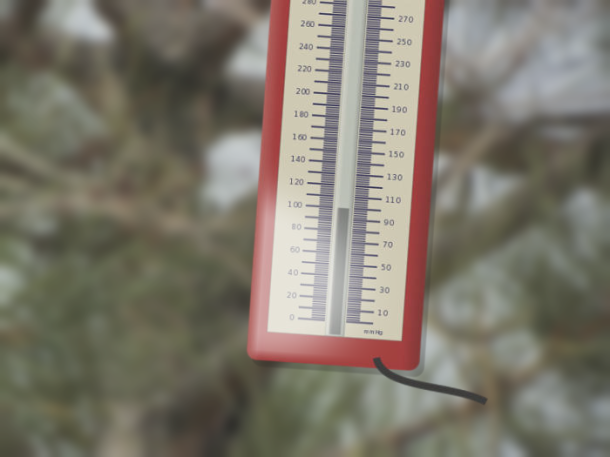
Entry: 100
